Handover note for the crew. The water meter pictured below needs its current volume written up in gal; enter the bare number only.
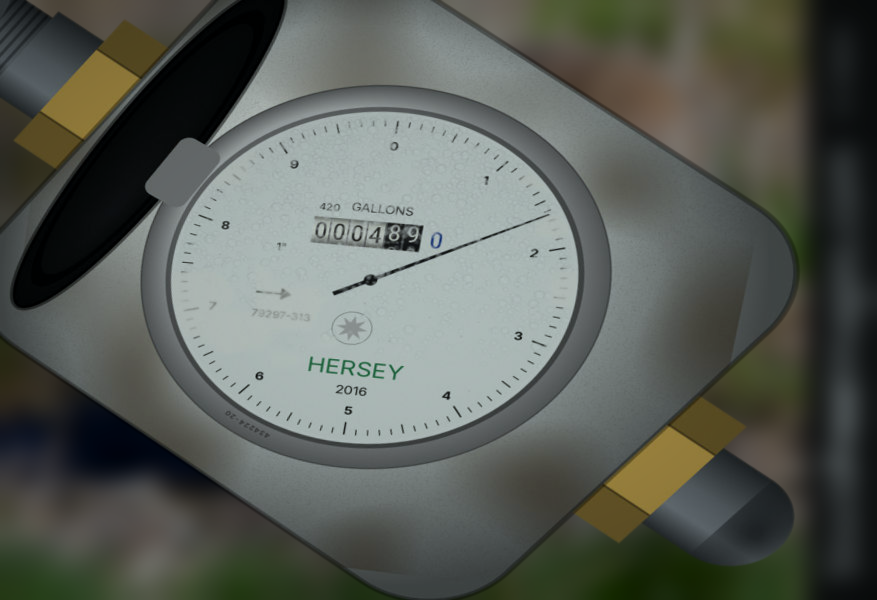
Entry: 4891.6
